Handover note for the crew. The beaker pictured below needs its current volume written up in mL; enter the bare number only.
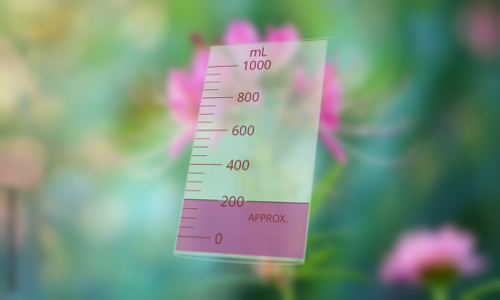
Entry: 200
